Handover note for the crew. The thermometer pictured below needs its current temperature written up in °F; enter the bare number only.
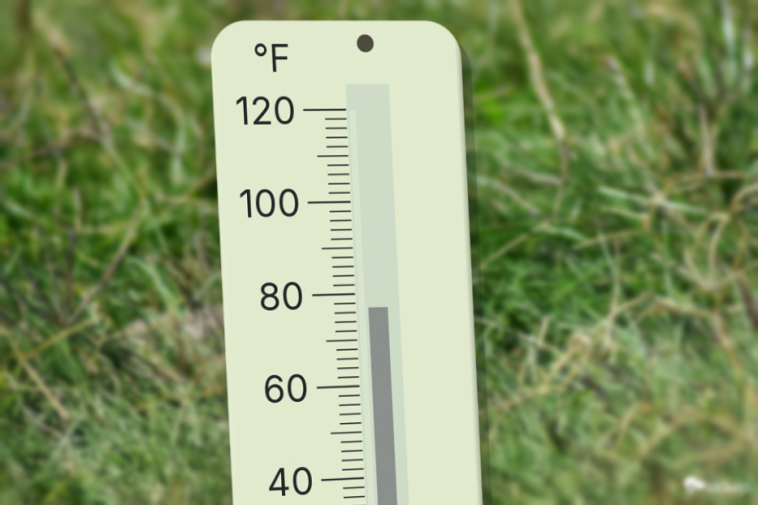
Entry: 77
